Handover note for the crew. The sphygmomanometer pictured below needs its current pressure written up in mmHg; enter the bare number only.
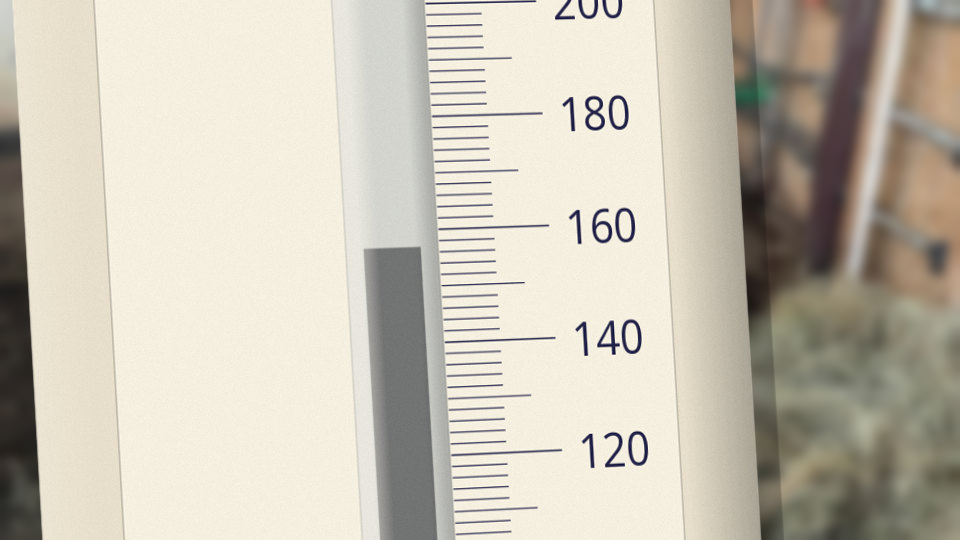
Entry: 157
